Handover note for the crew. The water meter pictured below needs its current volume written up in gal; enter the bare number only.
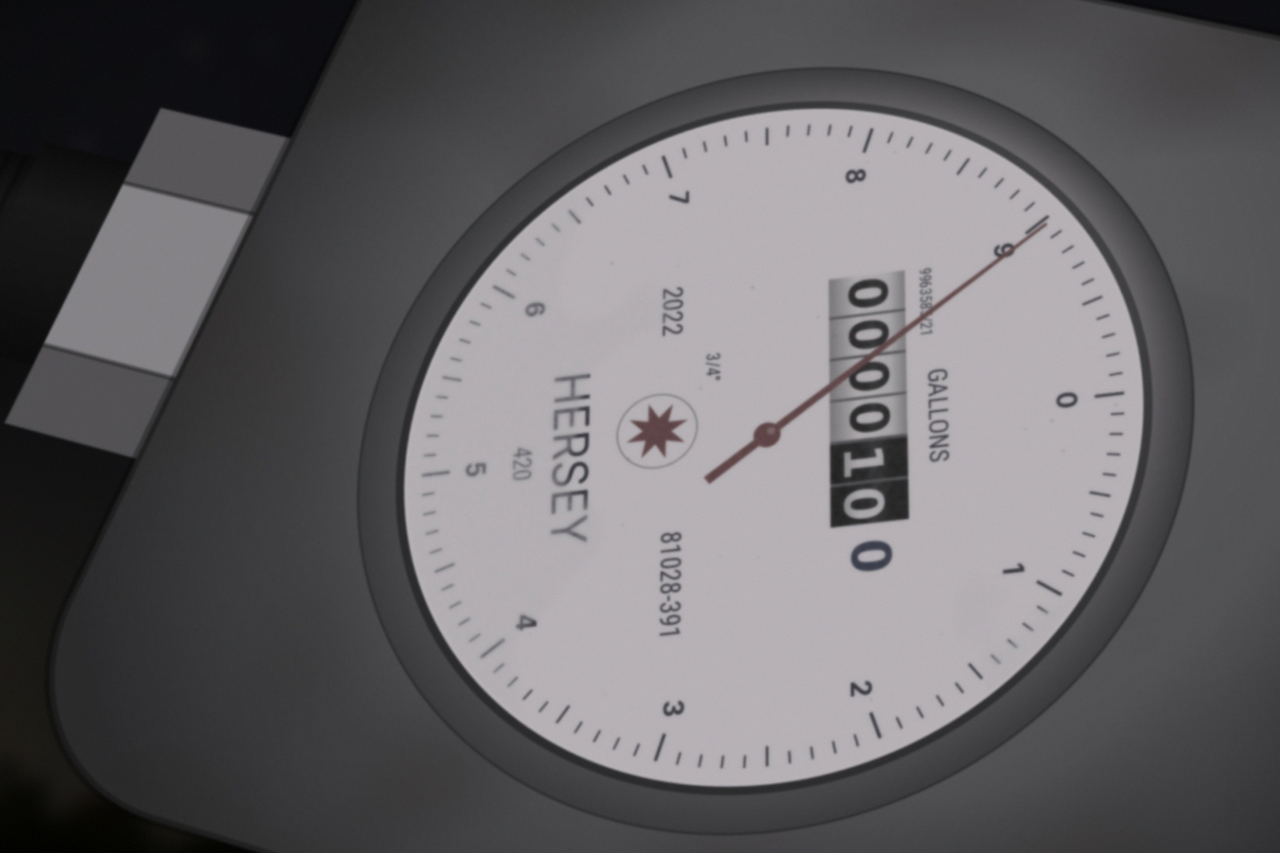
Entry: 99.0
